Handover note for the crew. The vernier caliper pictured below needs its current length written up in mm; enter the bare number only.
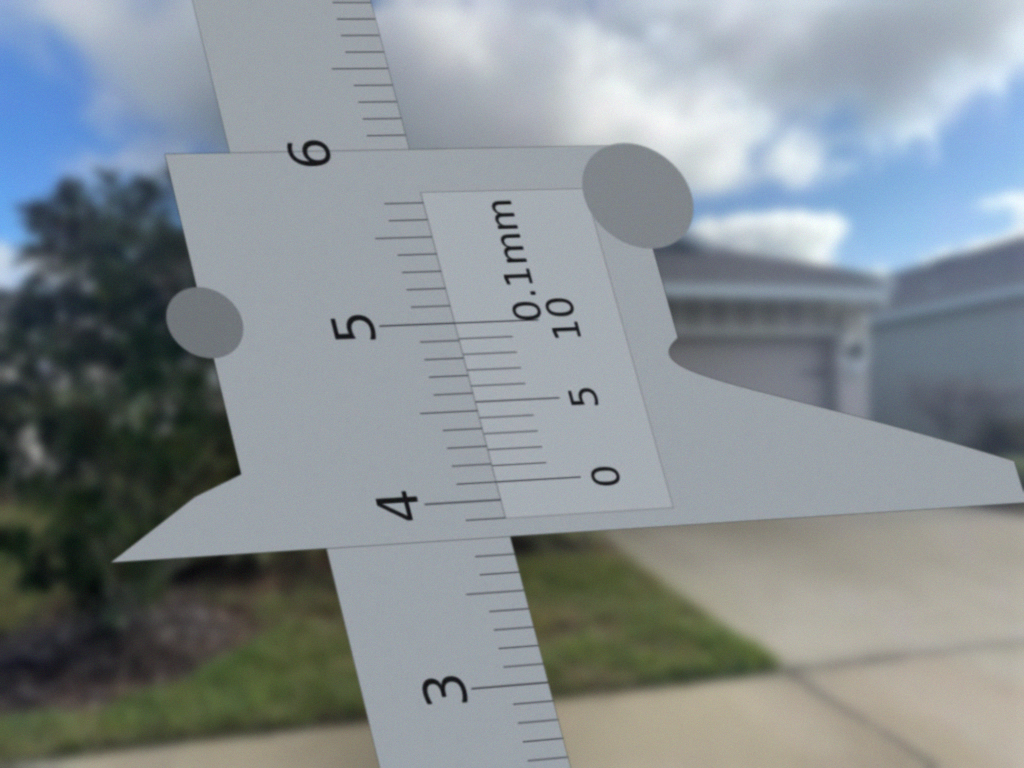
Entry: 41.0
